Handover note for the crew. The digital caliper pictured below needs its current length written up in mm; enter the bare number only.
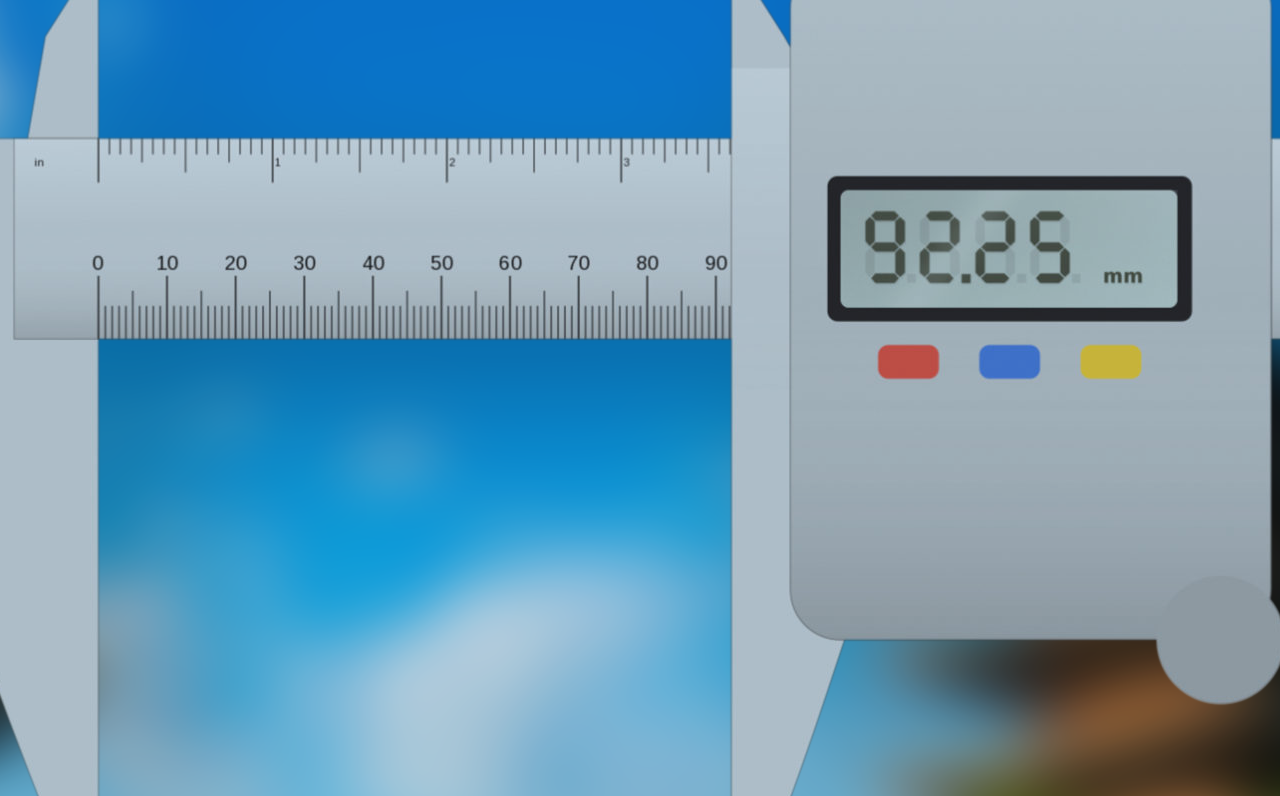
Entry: 92.25
